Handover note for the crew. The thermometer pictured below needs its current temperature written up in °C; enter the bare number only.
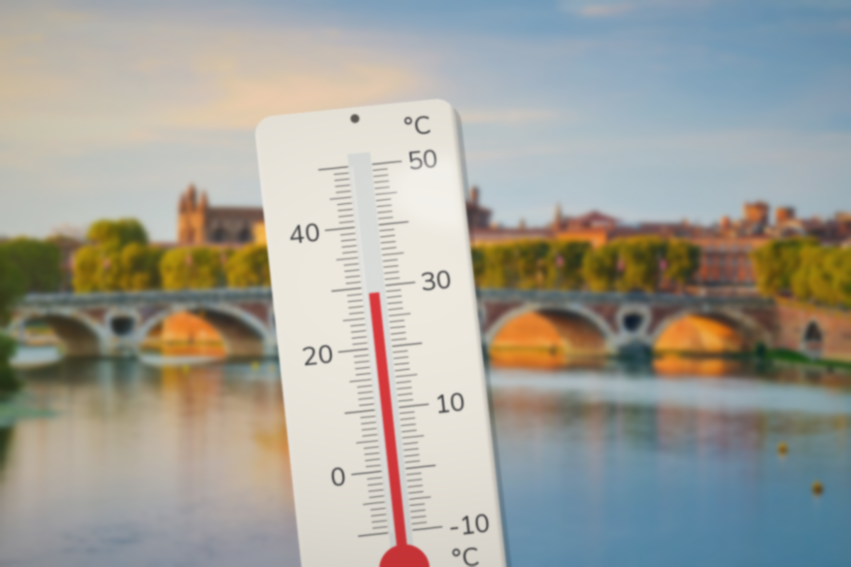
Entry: 29
